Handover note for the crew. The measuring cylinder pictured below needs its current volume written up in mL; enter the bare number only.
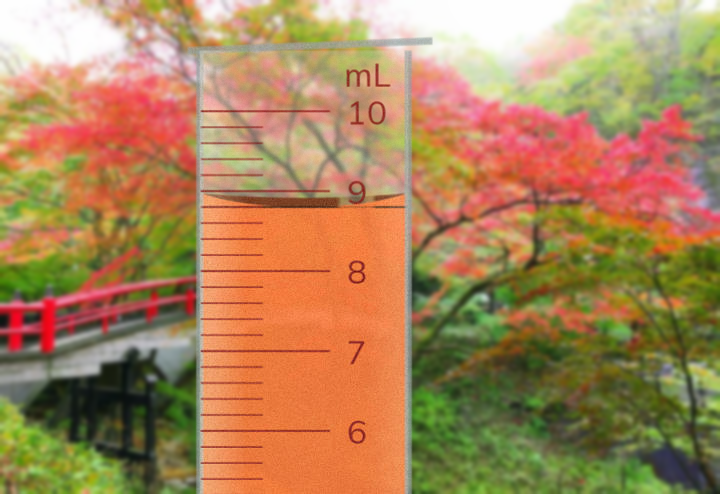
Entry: 8.8
